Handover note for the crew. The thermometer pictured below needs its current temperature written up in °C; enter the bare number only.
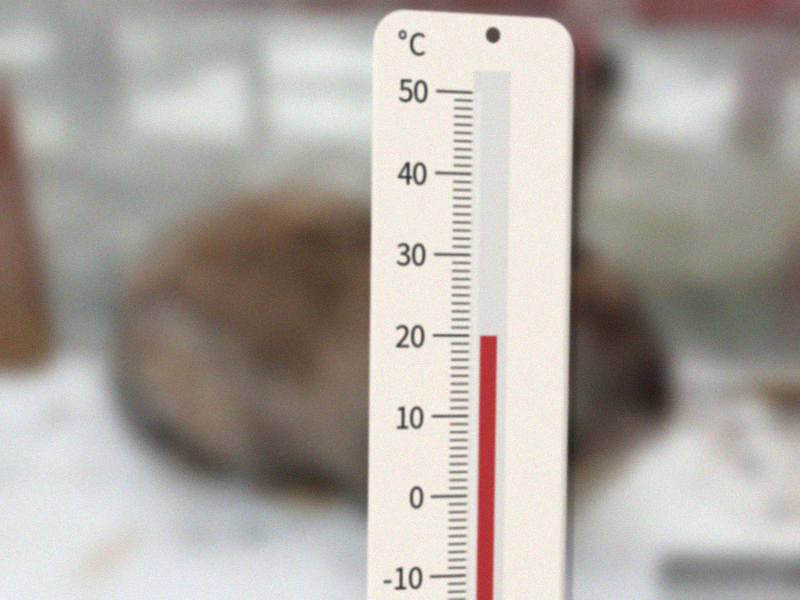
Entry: 20
